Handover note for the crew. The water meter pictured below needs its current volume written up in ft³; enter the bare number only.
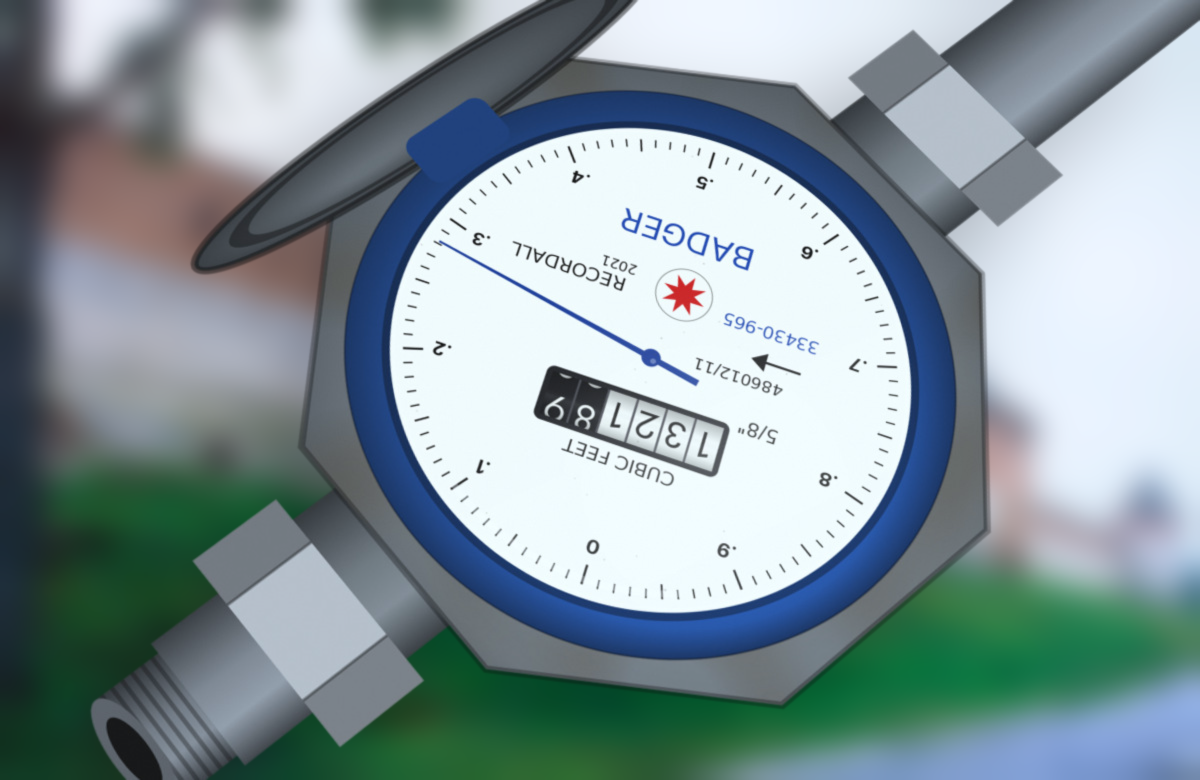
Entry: 132189.28
